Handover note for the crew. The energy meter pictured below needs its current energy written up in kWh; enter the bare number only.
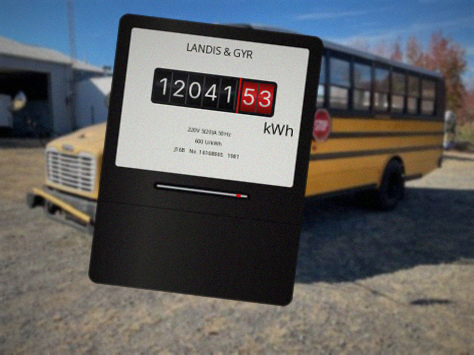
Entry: 12041.53
